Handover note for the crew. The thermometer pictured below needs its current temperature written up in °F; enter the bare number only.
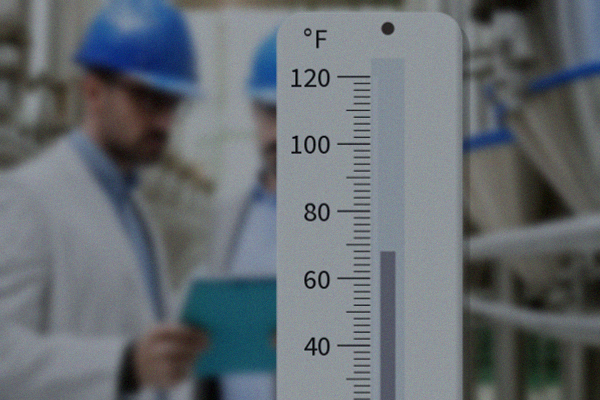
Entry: 68
